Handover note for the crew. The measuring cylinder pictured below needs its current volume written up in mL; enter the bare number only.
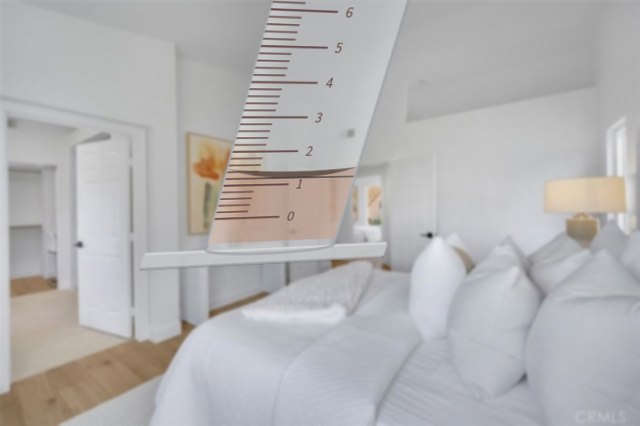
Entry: 1.2
